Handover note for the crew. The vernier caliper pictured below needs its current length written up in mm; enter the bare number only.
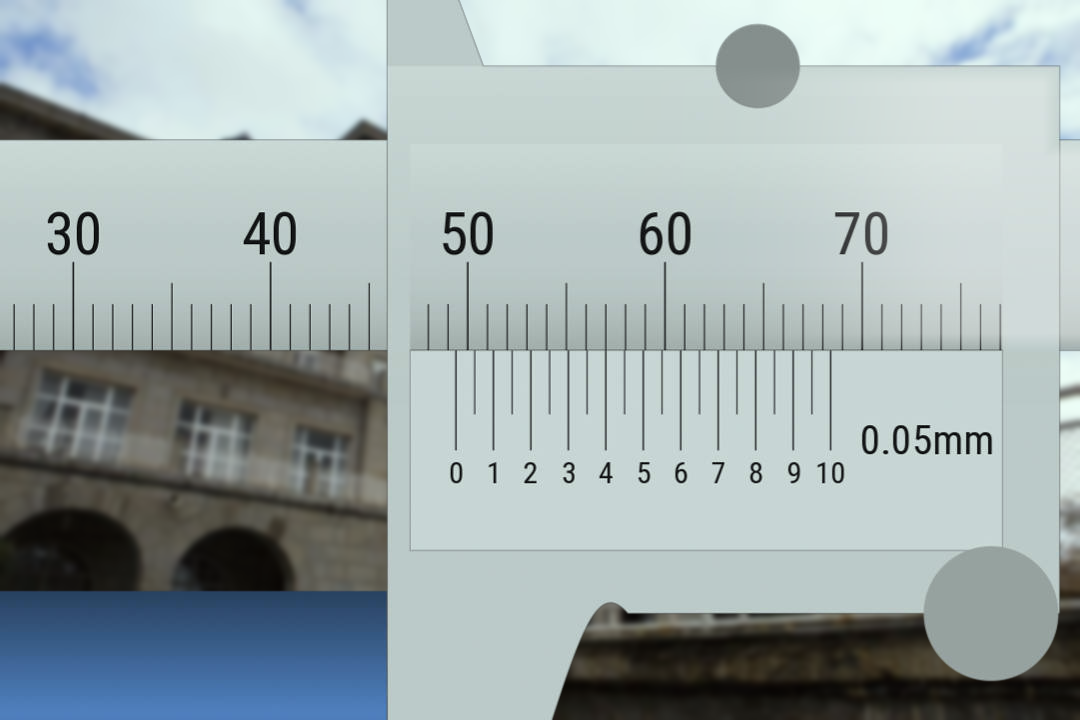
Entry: 49.4
